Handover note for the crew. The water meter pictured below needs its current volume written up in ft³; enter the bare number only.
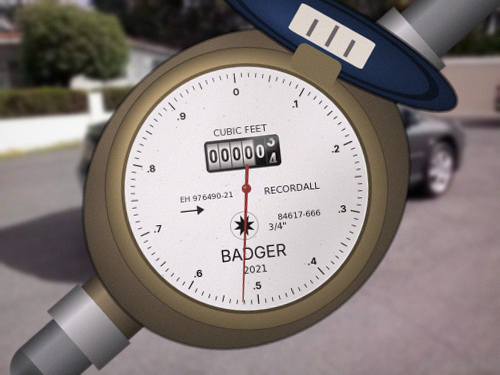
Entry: 3.52
